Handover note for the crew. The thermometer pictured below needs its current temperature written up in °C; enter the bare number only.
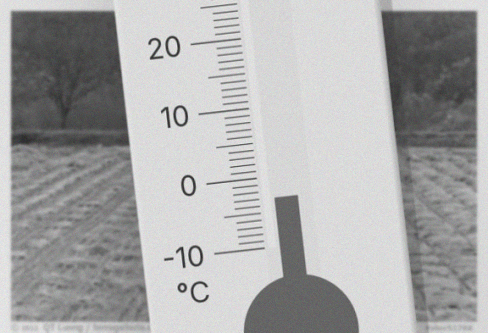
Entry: -3
